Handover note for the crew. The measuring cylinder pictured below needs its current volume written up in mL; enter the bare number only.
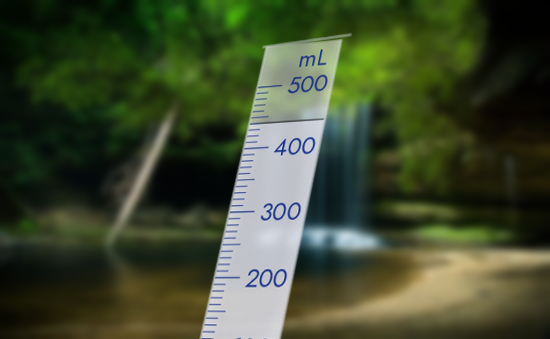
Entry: 440
